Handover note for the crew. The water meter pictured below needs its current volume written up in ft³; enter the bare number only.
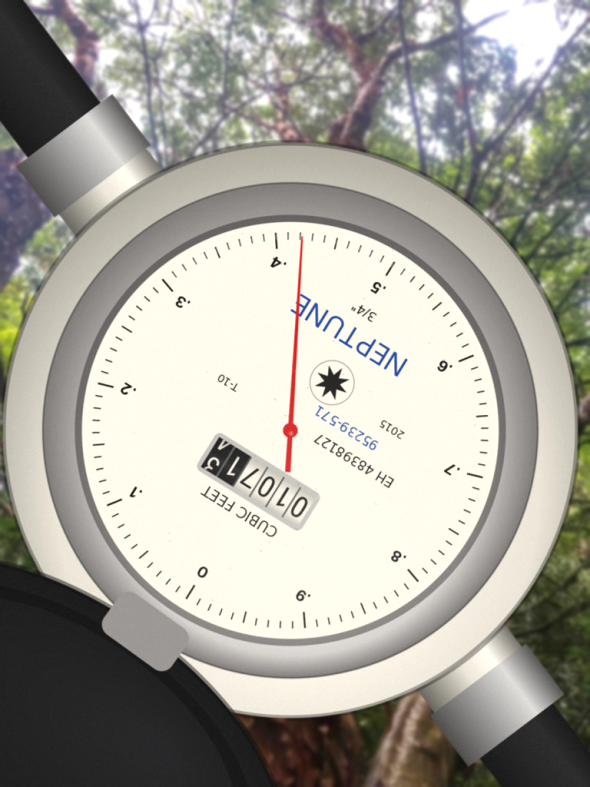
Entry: 10713.42
